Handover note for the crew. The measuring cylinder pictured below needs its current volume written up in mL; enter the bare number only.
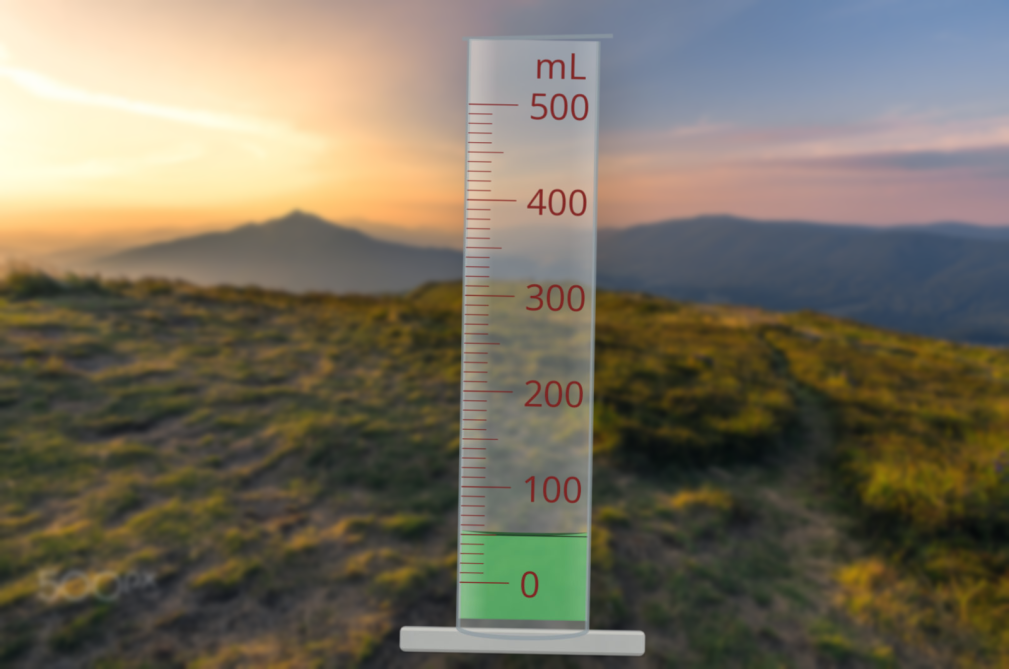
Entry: 50
